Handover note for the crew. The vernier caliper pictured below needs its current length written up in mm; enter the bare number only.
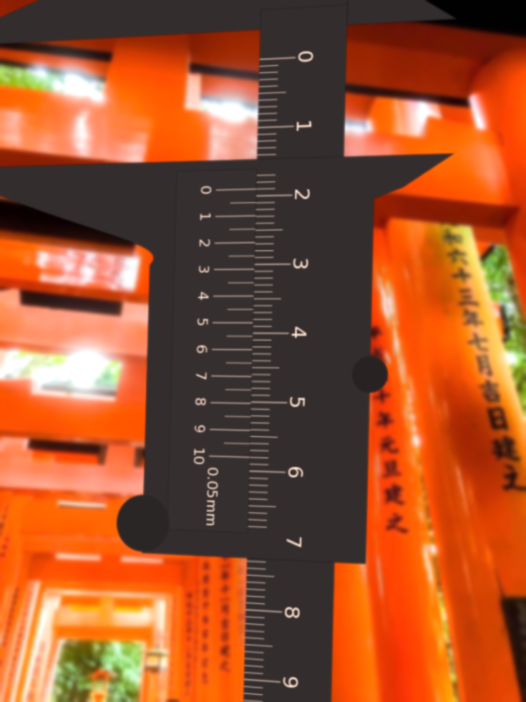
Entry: 19.0
